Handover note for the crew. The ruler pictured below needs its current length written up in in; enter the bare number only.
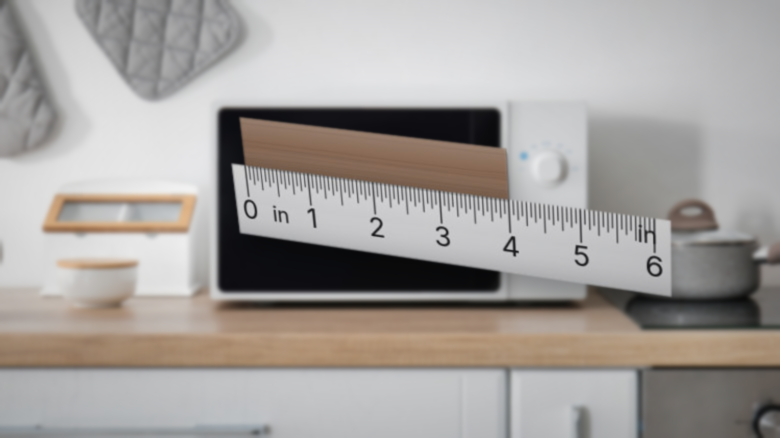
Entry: 4
